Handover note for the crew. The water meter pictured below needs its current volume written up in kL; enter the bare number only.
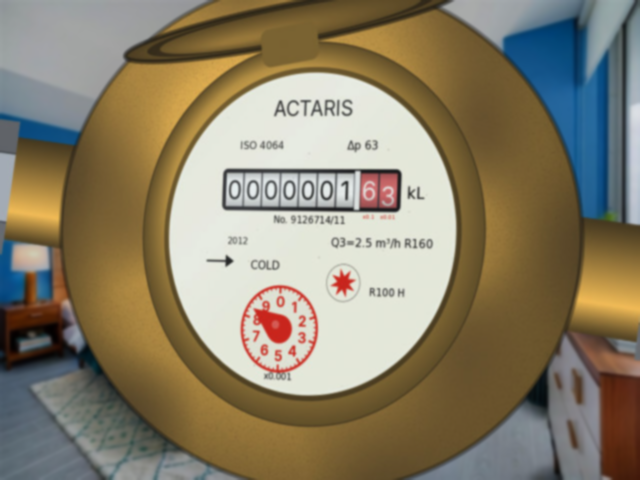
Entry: 1.628
